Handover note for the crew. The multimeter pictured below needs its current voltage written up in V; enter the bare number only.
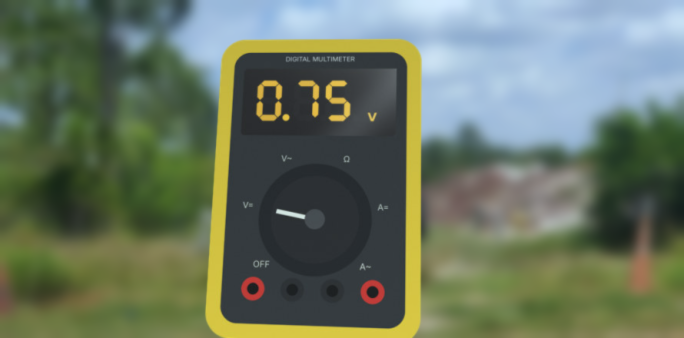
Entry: 0.75
